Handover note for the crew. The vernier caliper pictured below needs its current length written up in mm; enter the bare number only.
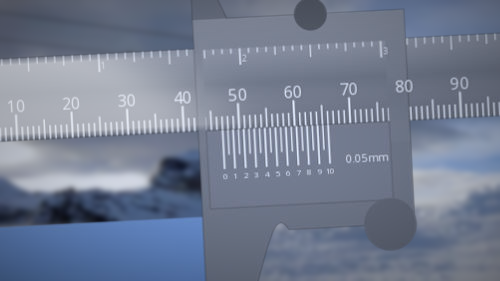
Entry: 47.0
